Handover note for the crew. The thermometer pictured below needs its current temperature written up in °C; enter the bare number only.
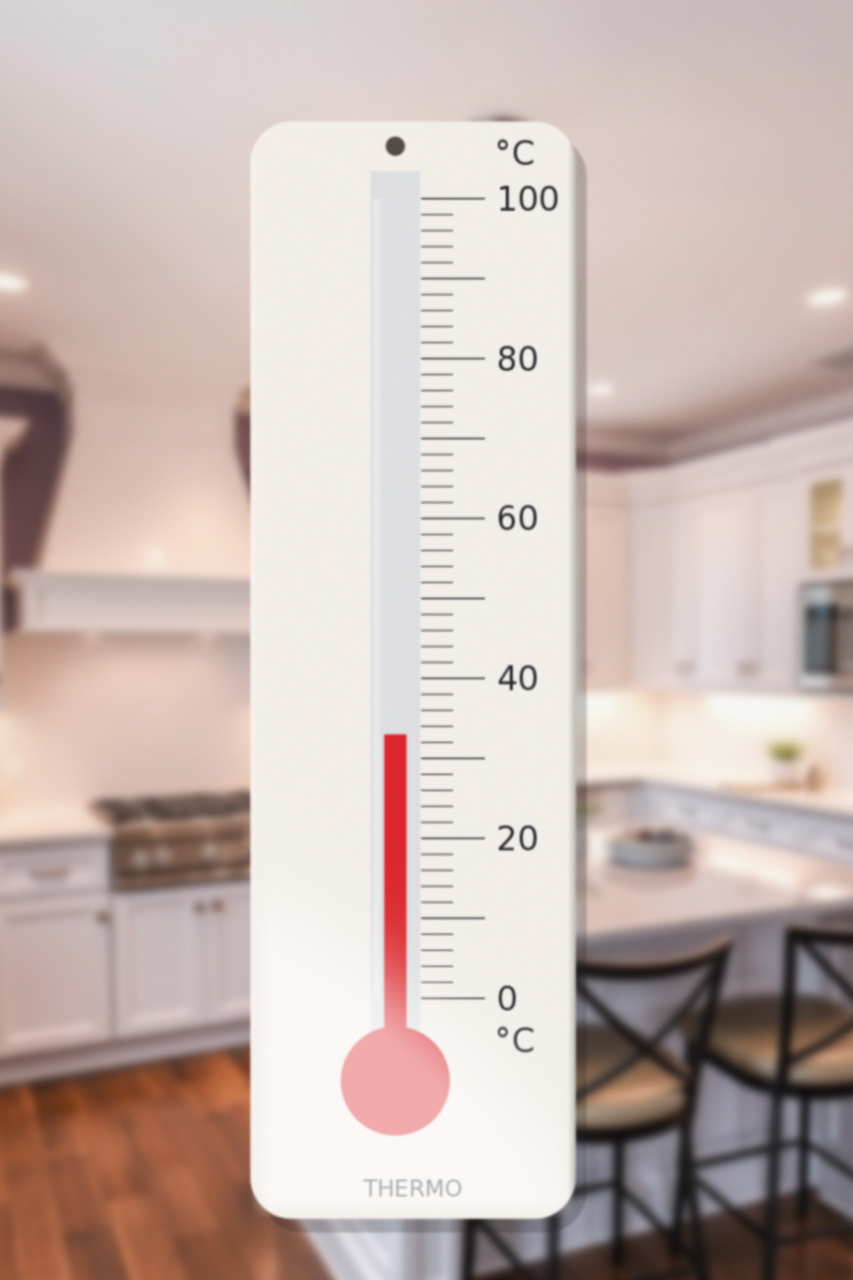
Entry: 33
